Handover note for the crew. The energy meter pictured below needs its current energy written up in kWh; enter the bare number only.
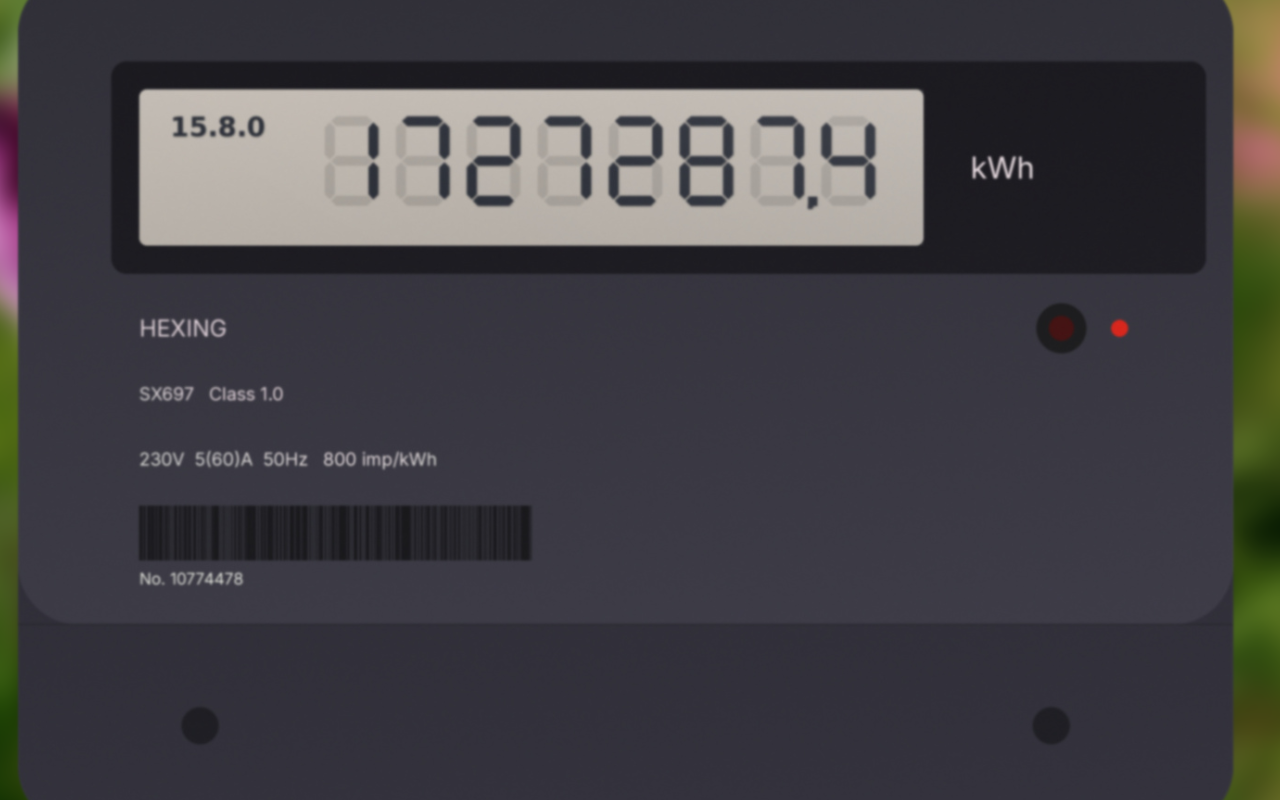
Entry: 1727287.4
